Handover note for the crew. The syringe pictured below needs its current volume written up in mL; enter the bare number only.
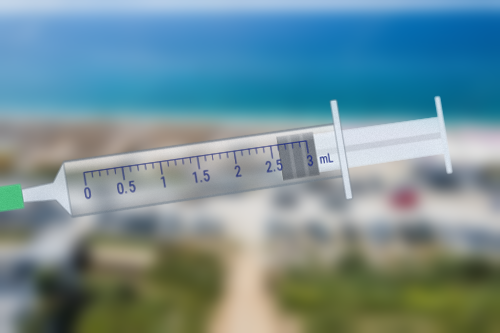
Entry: 2.6
